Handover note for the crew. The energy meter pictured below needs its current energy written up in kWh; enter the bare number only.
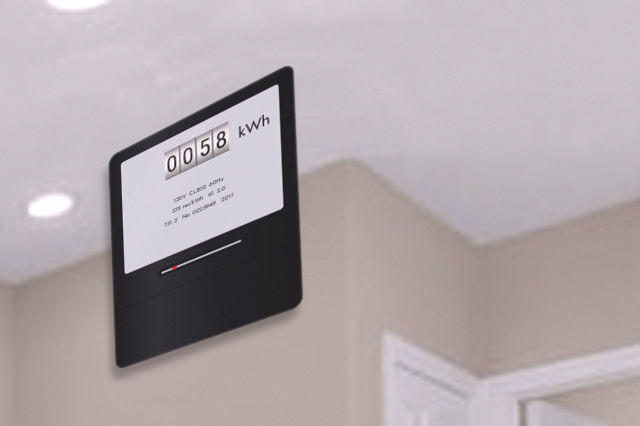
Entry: 58
